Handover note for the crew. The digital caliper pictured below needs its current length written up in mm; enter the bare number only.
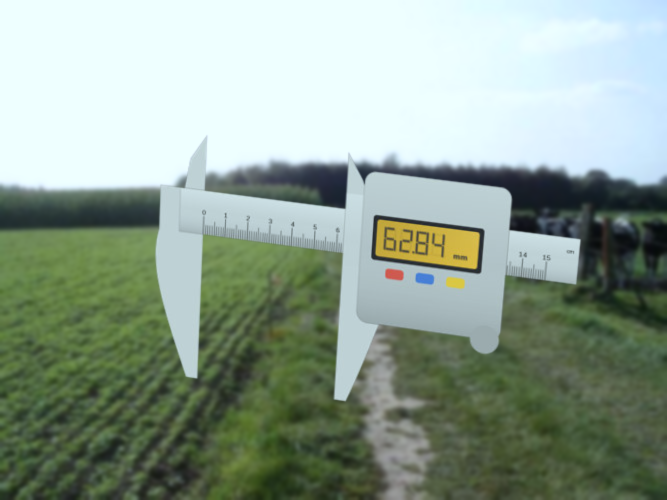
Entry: 62.84
